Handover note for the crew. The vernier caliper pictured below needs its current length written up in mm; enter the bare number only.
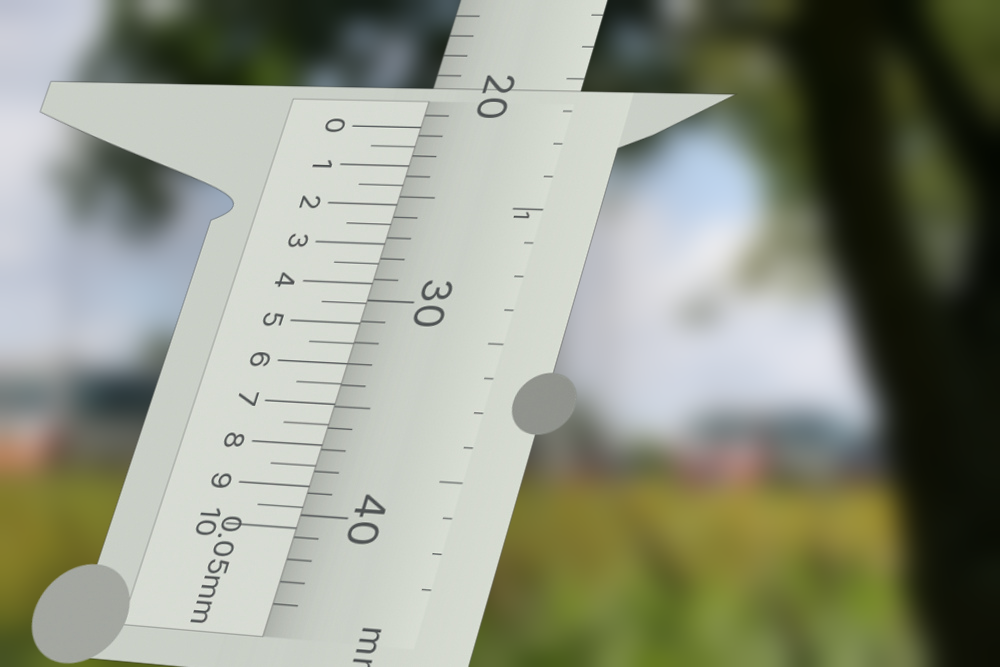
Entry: 21.6
